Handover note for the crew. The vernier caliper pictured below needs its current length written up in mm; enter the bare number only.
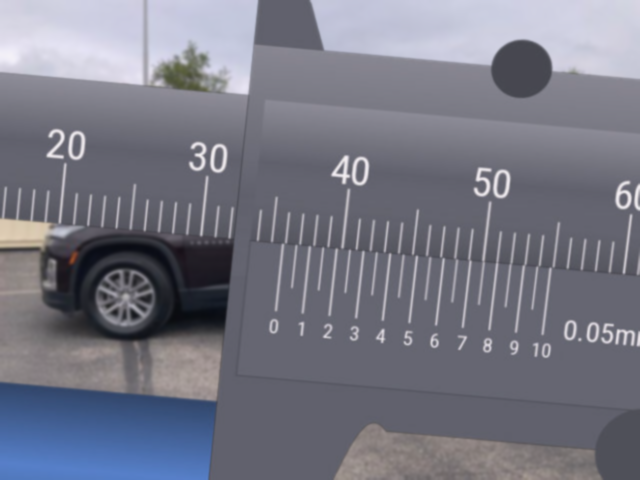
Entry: 35.8
